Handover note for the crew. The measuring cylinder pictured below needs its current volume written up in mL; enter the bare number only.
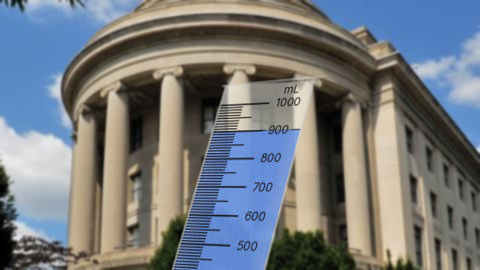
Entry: 900
